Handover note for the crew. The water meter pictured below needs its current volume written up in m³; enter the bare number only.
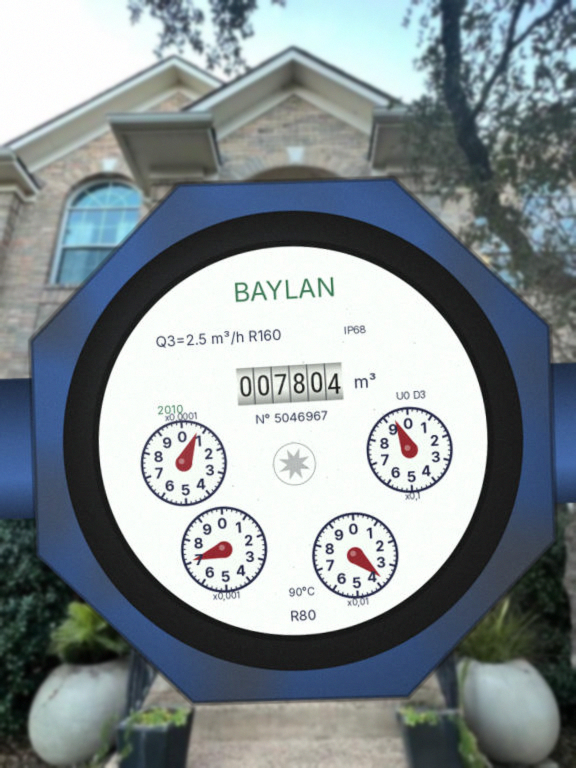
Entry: 7803.9370
